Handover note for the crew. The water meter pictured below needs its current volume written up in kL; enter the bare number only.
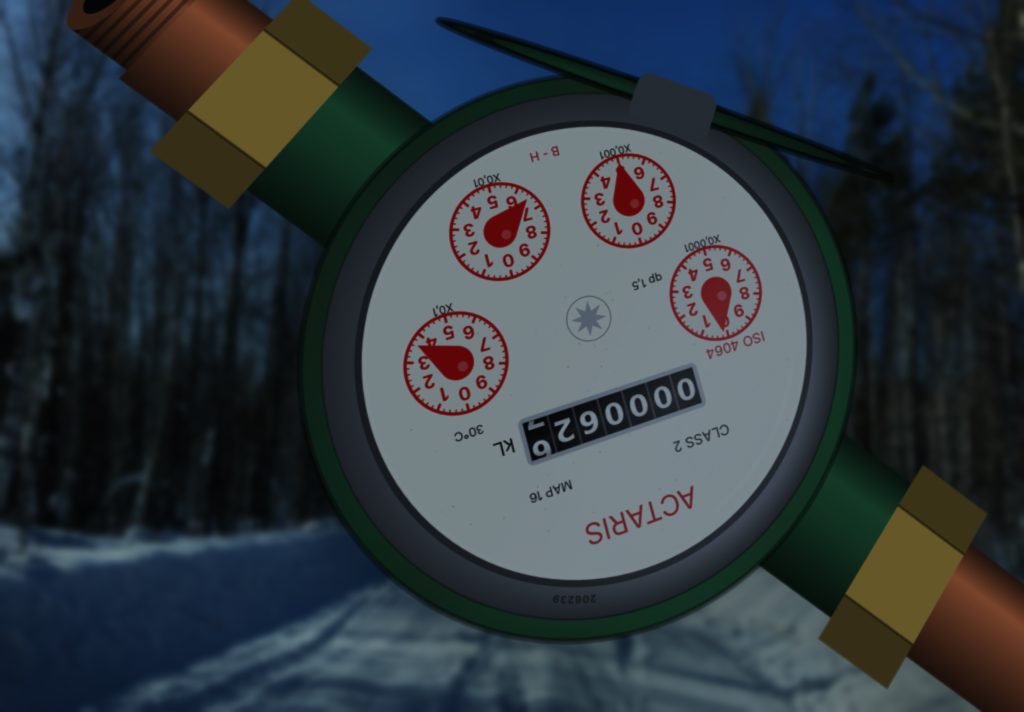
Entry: 626.3650
